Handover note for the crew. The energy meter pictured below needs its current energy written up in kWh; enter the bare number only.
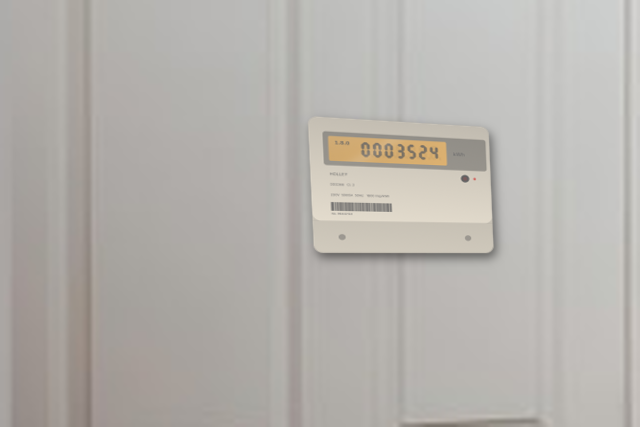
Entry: 3524
